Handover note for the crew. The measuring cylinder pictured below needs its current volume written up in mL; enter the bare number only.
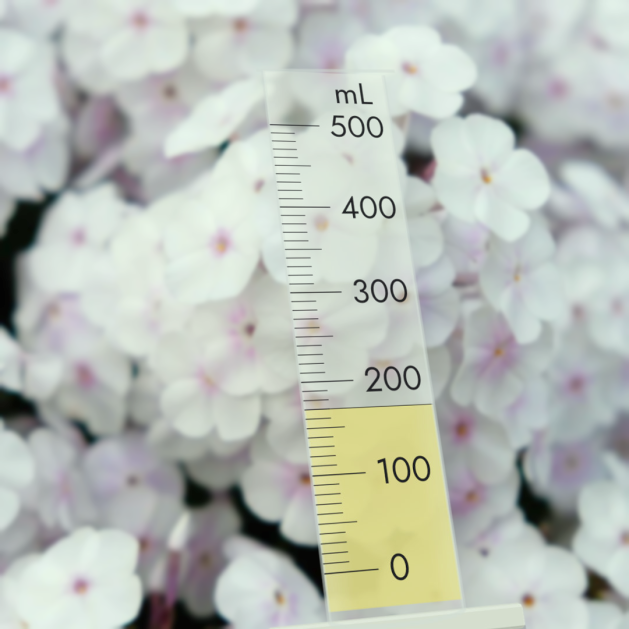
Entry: 170
